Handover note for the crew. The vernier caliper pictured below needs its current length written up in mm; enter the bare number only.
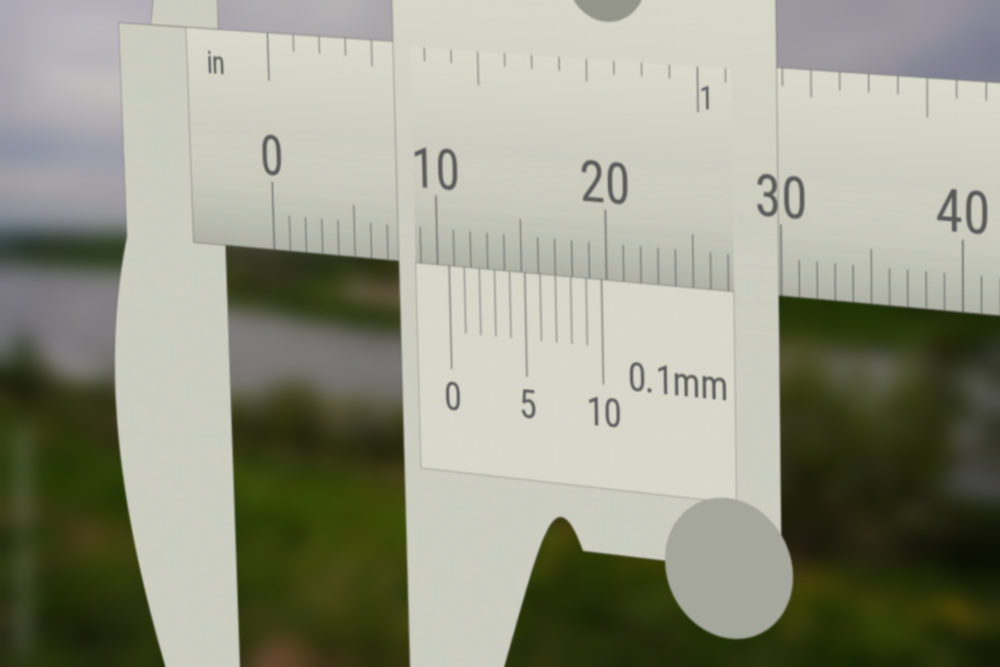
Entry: 10.7
